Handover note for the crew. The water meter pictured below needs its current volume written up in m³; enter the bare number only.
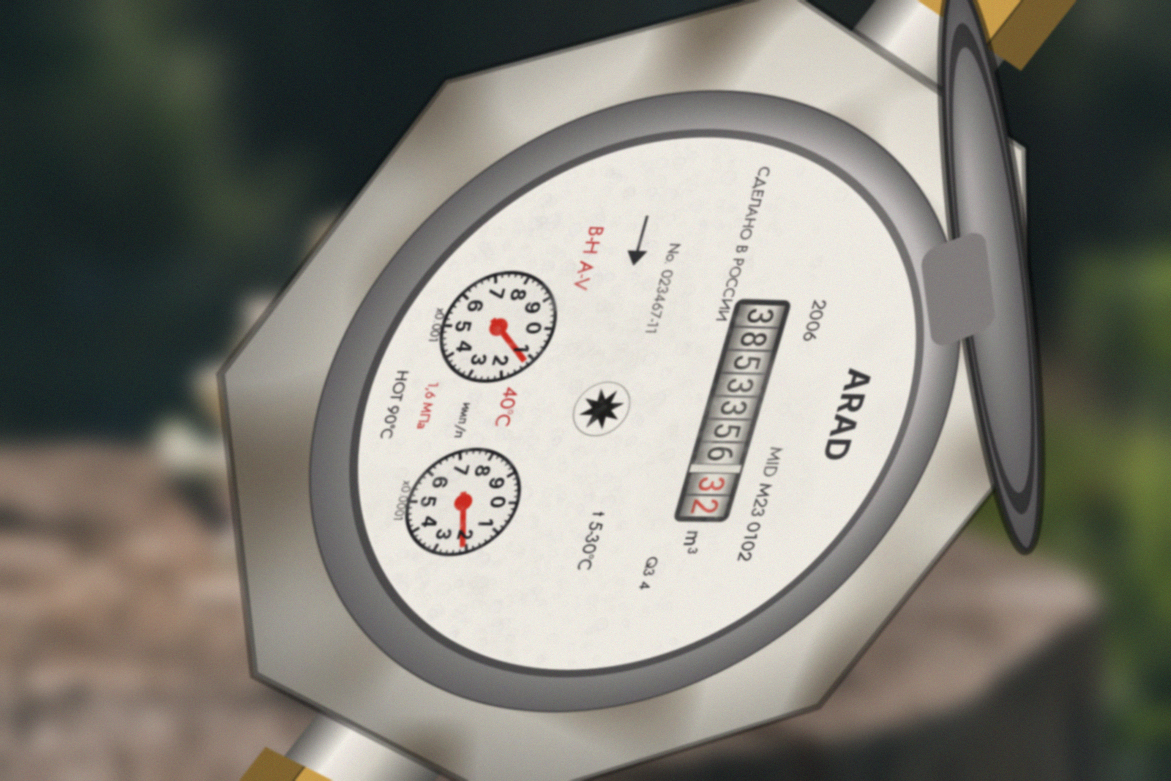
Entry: 3853356.3212
